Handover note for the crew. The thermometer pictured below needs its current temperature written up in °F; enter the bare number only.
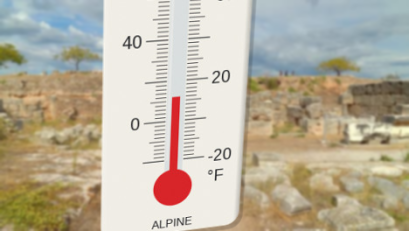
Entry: 12
